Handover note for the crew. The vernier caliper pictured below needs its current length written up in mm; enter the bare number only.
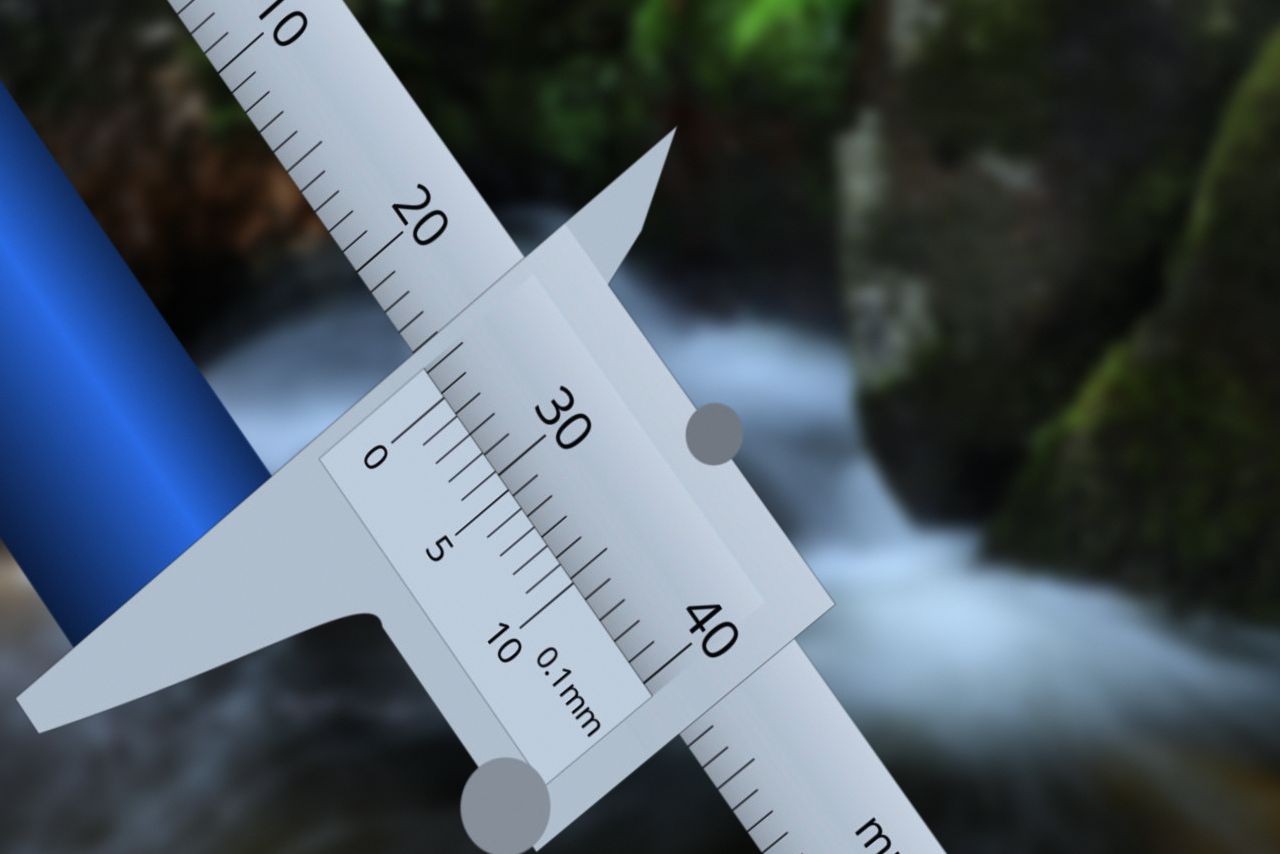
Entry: 26.2
